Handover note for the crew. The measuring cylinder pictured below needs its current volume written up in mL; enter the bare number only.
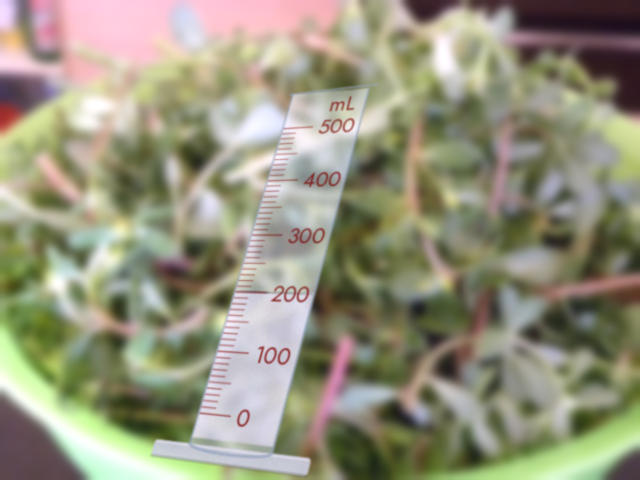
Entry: 200
